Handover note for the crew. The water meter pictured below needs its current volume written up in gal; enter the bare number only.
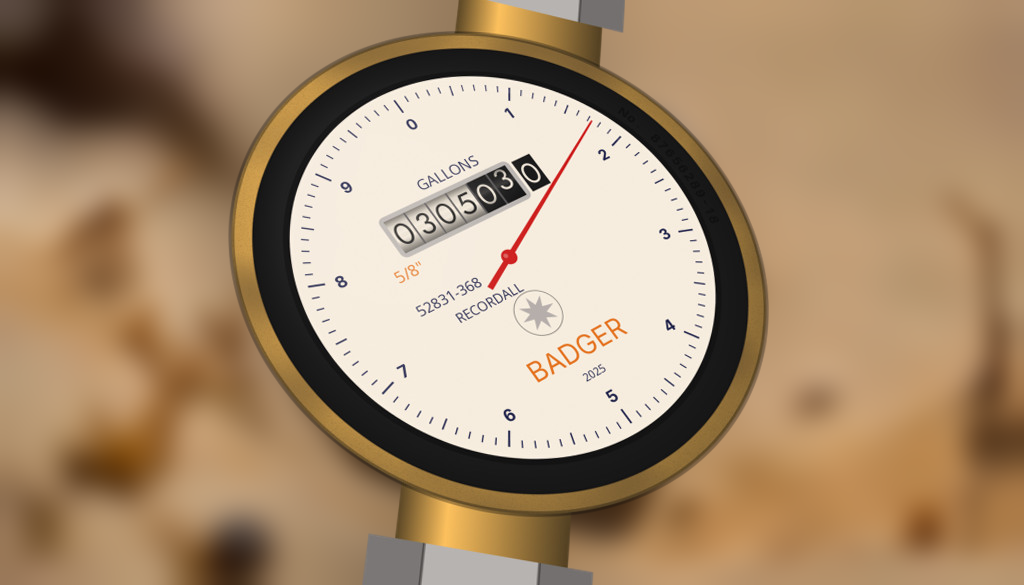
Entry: 305031.7
